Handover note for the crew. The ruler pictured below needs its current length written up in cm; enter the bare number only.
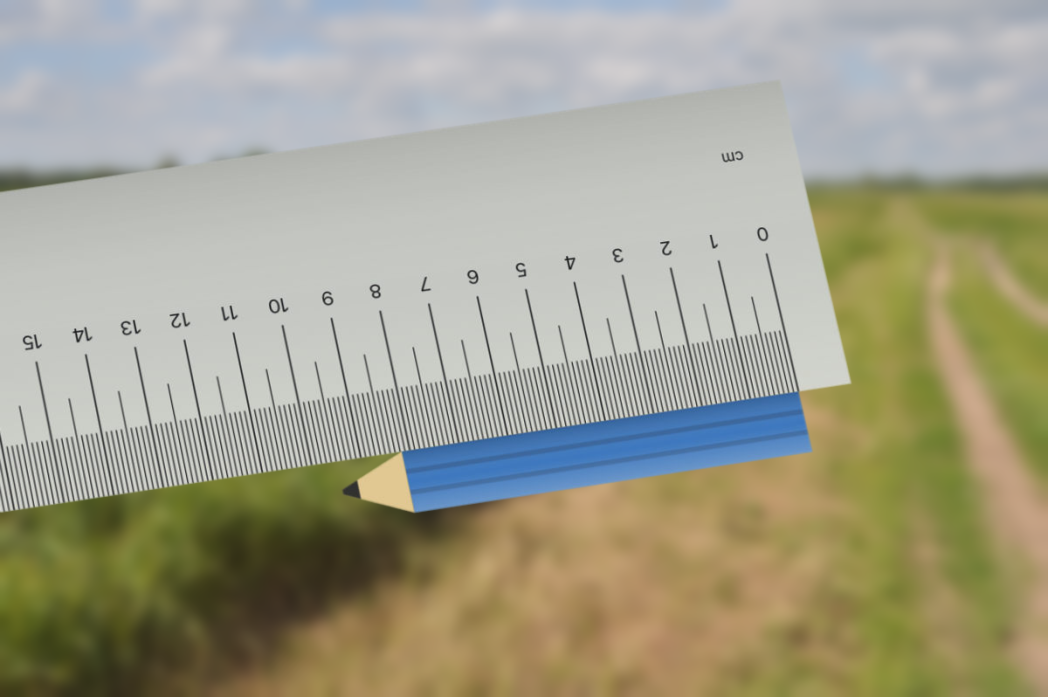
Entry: 9.5
